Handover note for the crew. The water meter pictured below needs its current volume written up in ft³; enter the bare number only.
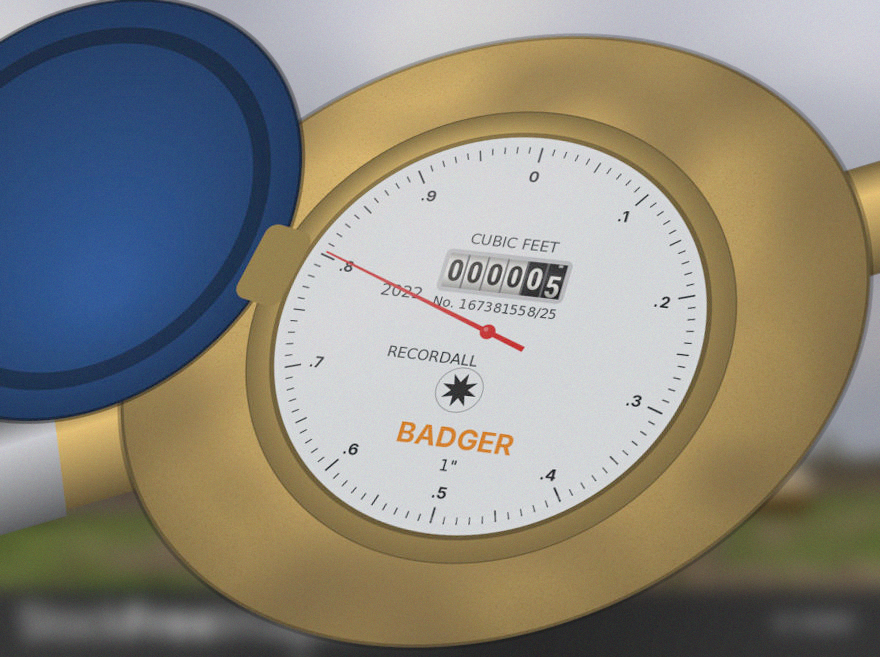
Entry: 4.80
